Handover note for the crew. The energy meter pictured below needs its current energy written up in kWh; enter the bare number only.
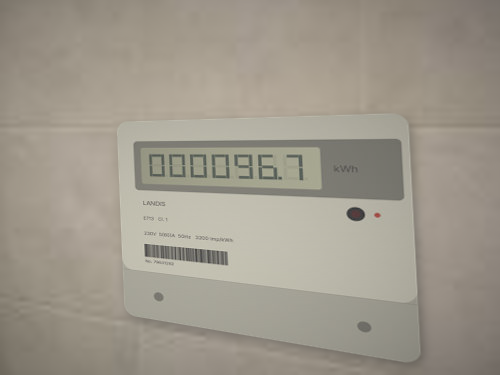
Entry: 96.7
